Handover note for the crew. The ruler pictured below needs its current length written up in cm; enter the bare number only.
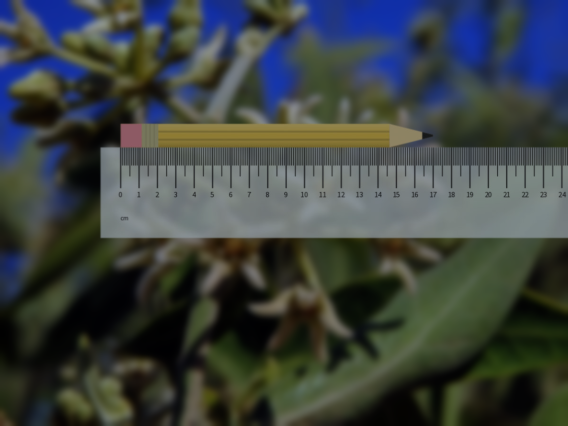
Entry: 17
